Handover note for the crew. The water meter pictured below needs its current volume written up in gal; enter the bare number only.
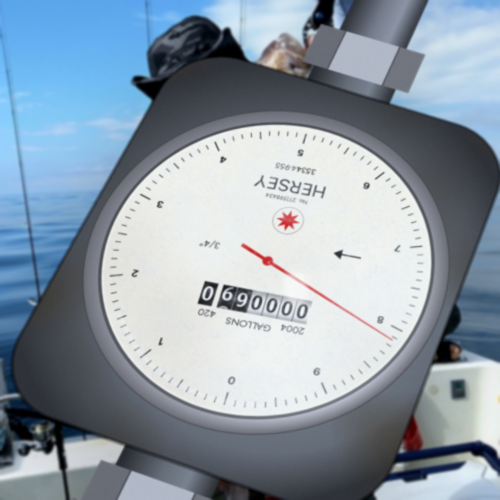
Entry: 688.1
